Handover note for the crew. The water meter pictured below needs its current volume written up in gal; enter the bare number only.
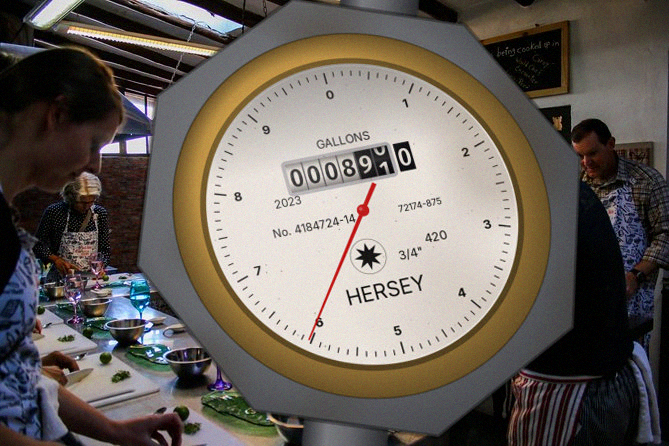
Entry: 8906.0
